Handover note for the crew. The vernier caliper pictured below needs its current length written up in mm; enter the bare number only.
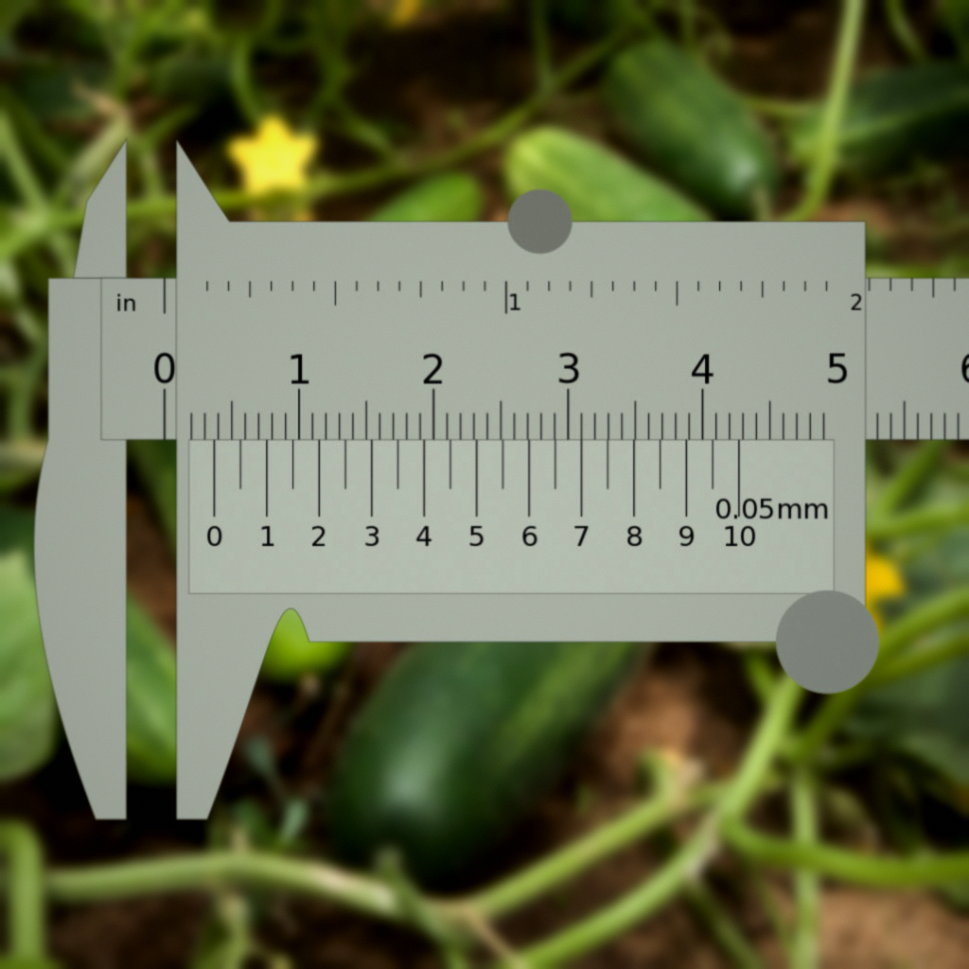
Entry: 3.7
